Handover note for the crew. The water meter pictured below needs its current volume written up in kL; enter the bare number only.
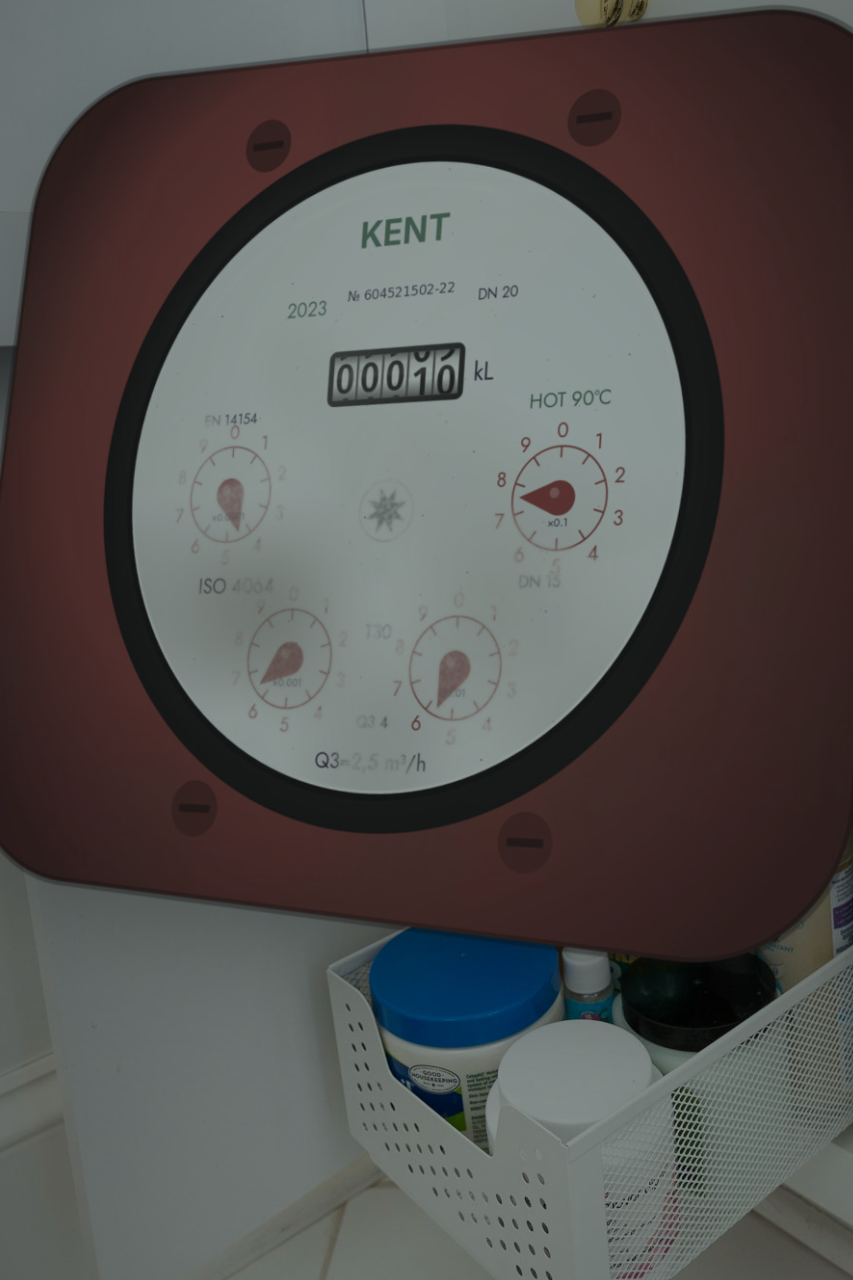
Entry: 9.7564
